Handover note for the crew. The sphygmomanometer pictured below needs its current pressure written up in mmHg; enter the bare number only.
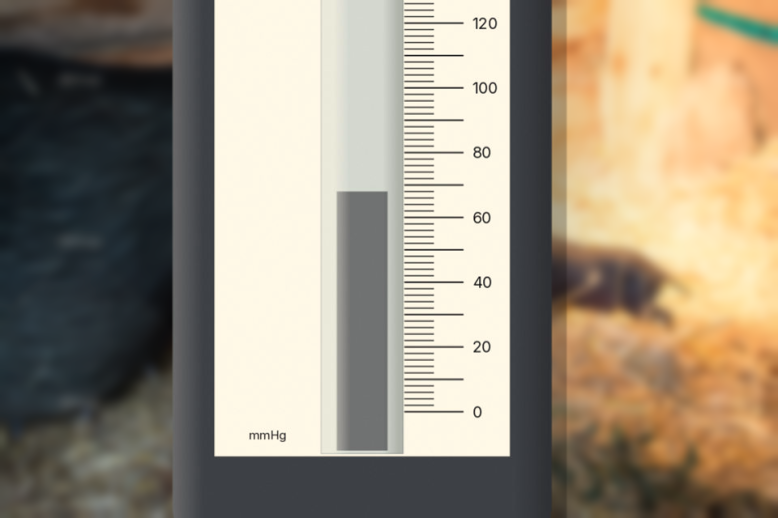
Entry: 68
